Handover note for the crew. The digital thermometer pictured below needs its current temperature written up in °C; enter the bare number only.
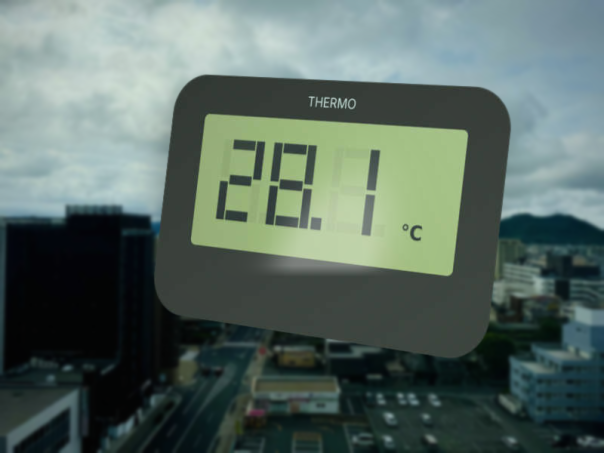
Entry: 28.1
